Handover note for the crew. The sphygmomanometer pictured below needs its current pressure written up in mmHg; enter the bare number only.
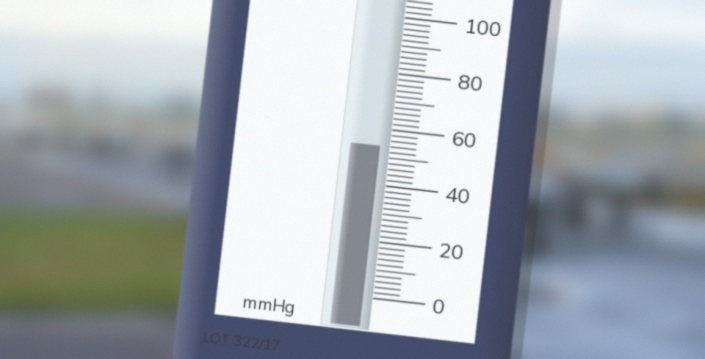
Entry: 54
